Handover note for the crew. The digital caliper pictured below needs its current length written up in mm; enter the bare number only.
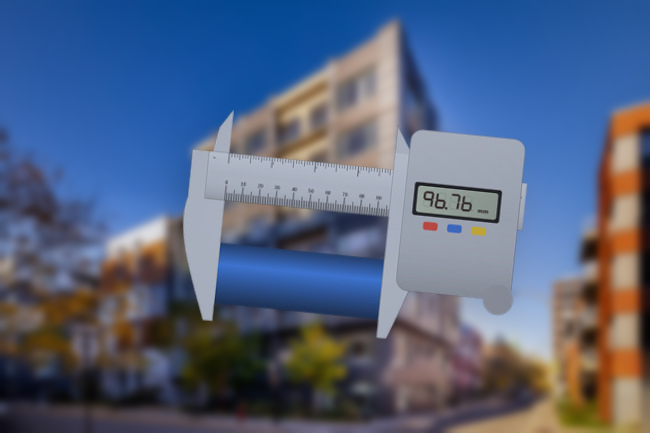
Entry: 96.76
